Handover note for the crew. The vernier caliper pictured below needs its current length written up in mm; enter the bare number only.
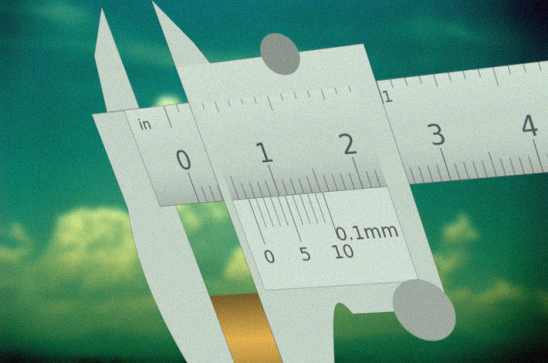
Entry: 6.2
